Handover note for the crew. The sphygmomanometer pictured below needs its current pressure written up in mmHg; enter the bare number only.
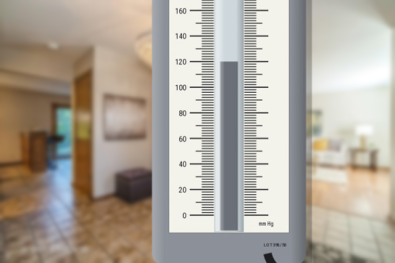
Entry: 120
